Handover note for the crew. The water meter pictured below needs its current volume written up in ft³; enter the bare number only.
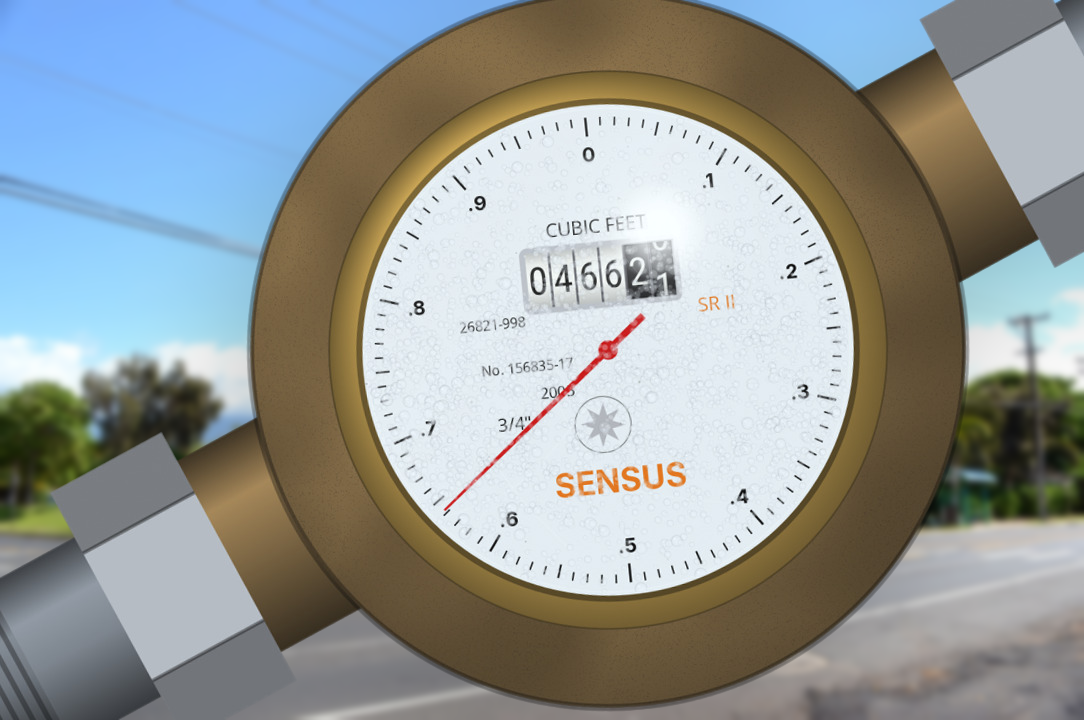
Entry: 46620.64
